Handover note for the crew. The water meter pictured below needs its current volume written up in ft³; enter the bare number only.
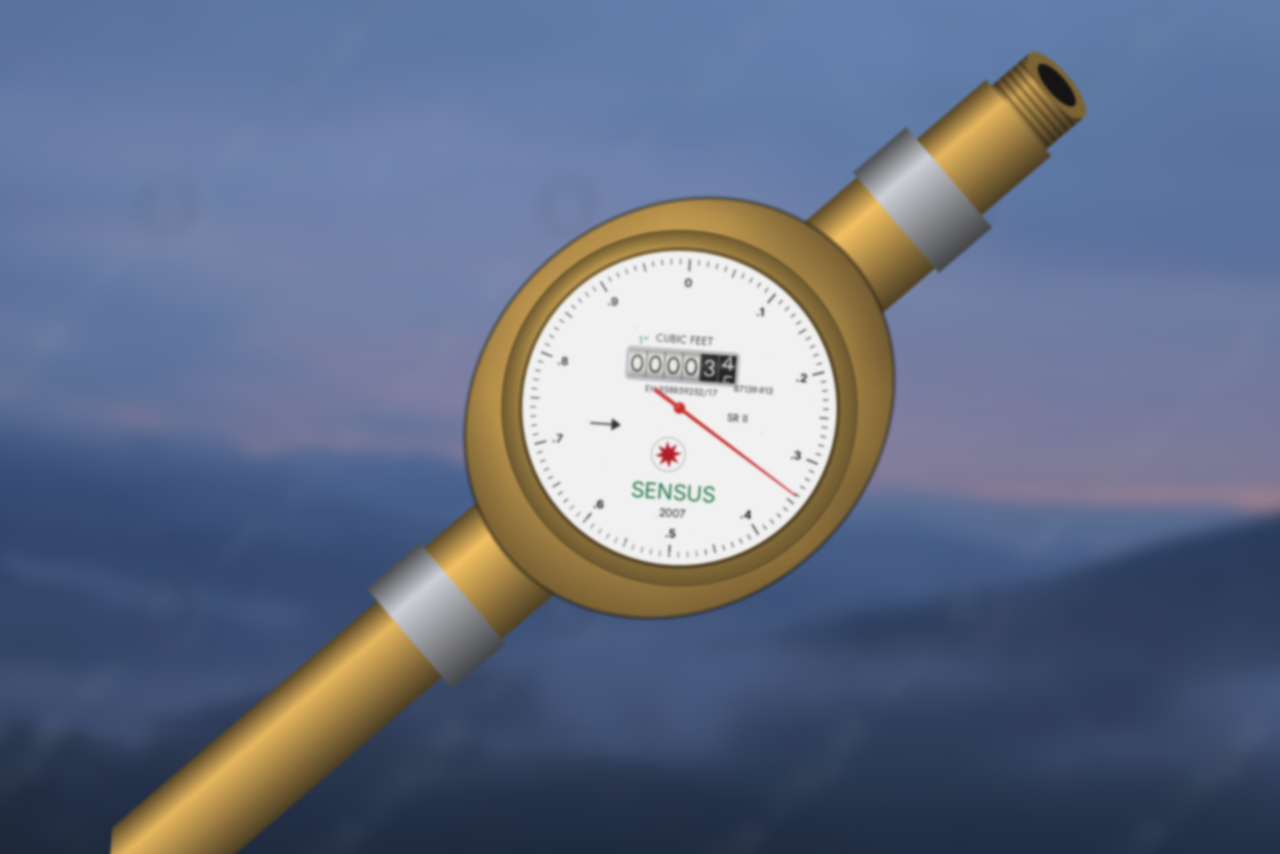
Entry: 34.34
